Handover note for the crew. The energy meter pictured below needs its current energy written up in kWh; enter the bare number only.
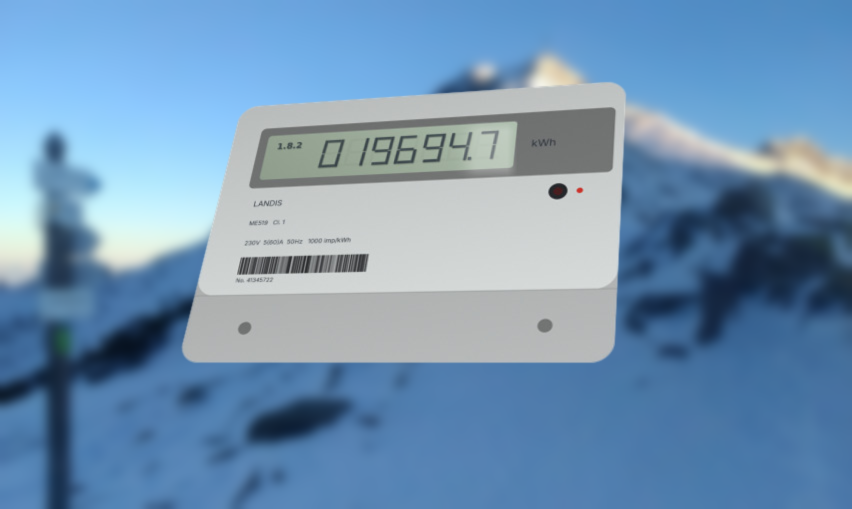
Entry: 19694.7
